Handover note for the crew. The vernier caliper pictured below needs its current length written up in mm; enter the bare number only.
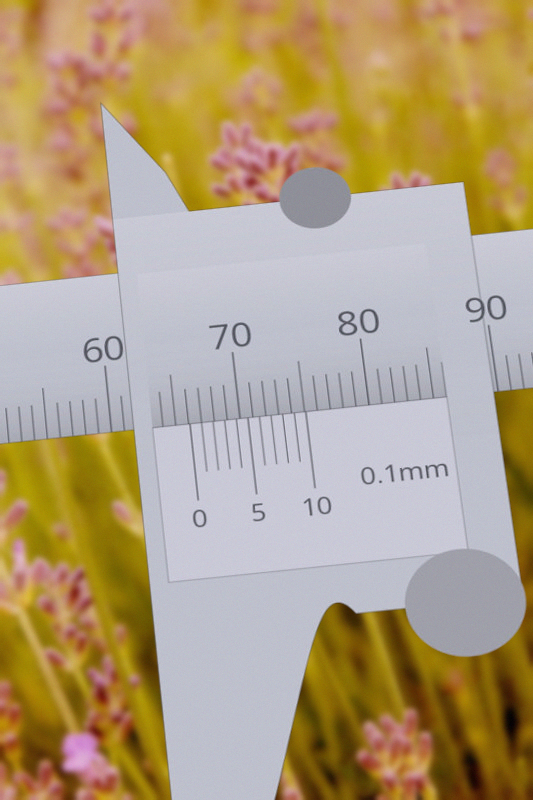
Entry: 66.1
